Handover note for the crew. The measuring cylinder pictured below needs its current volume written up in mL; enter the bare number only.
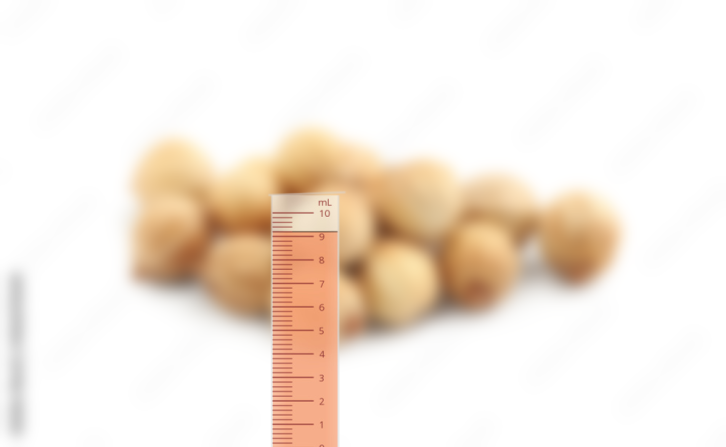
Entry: 9.2
